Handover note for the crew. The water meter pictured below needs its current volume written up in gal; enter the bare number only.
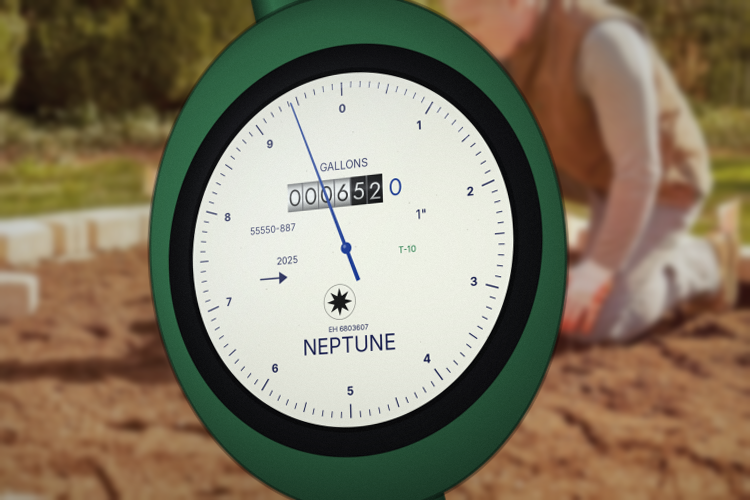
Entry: 6519.4
